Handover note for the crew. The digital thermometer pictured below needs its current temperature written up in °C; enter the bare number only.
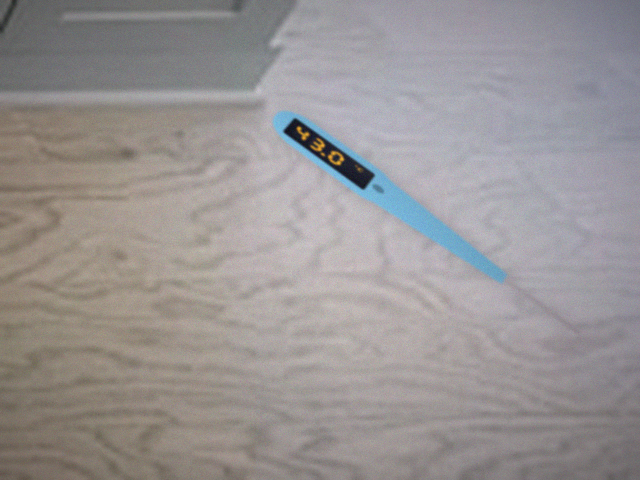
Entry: 43.0
